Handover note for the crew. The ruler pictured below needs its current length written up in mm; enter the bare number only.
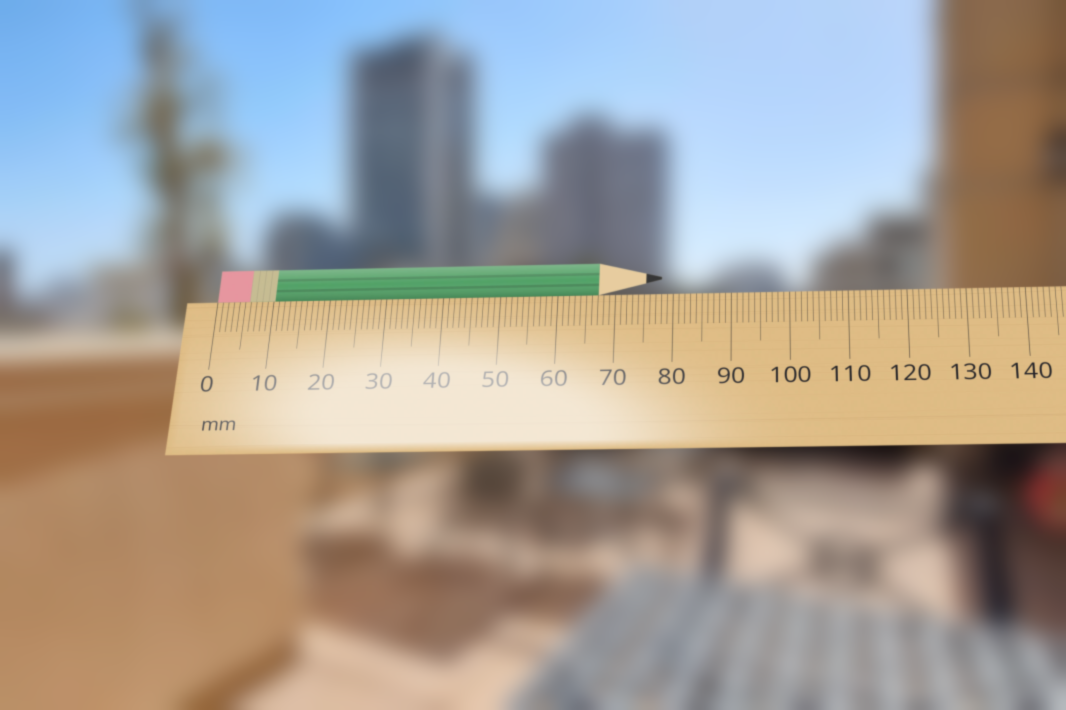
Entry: 78
